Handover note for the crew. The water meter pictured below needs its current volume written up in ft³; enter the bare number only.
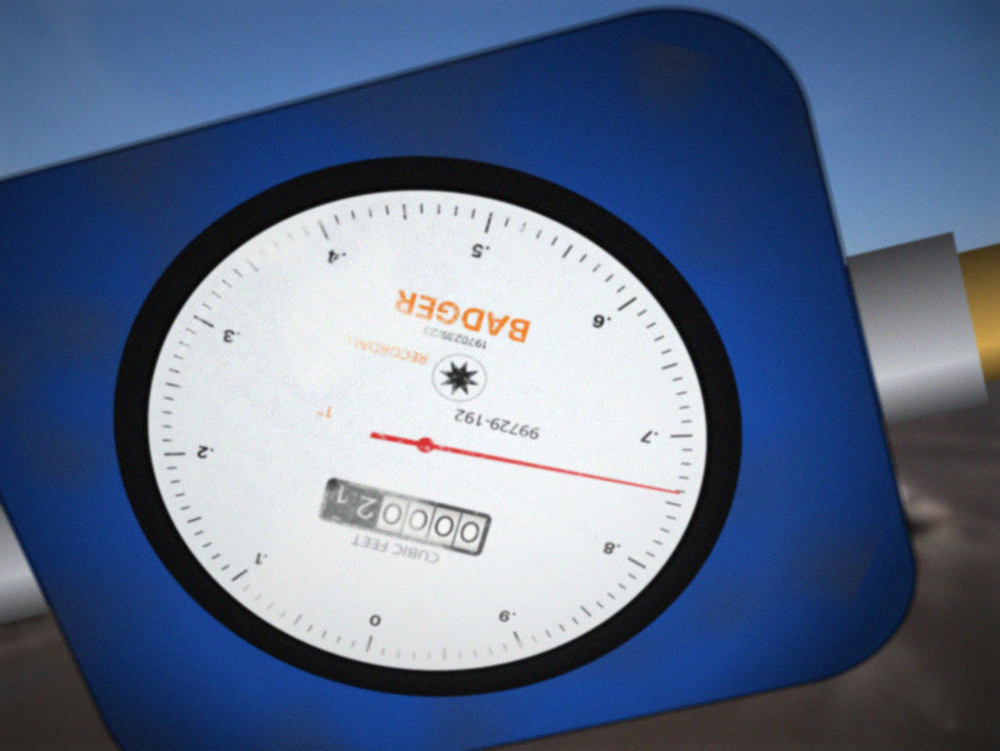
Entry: 20.74
